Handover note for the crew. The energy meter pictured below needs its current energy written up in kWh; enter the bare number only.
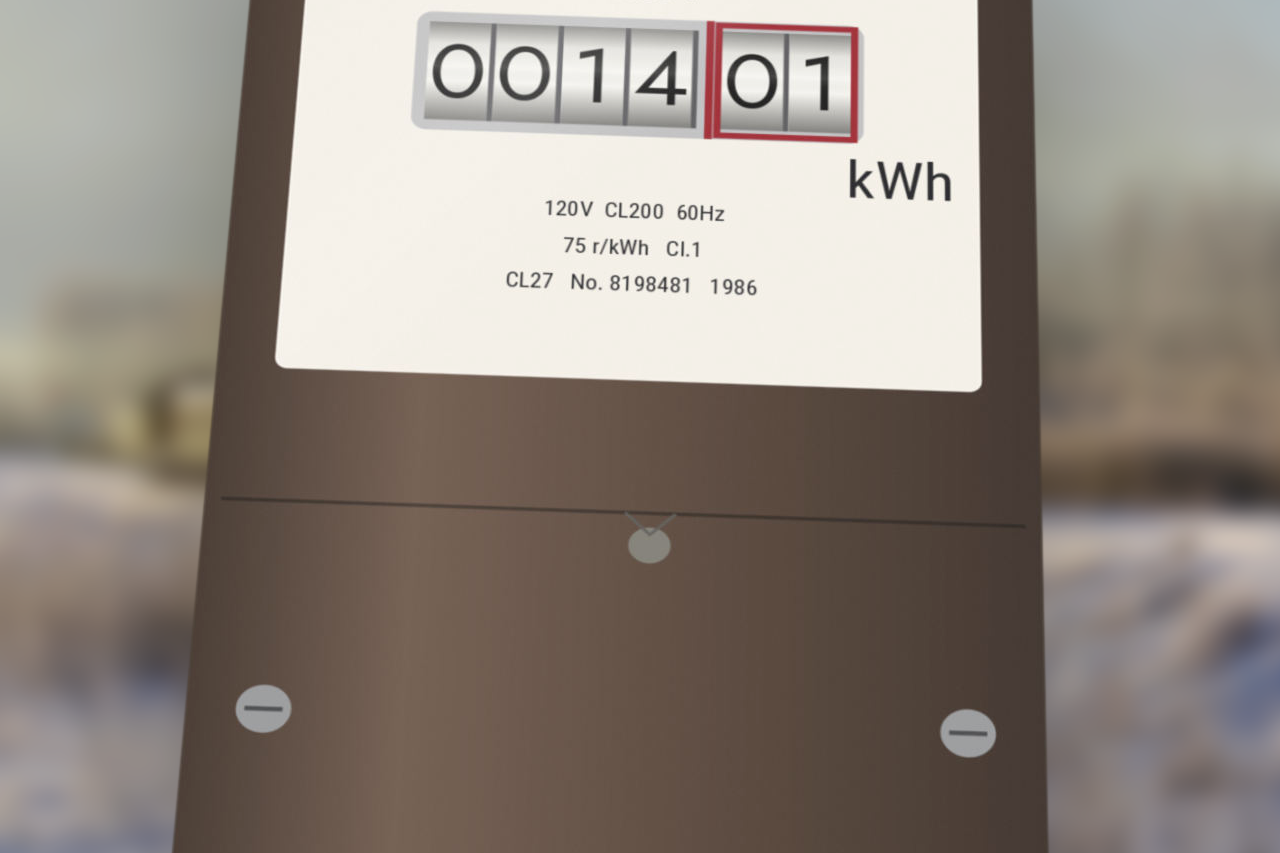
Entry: 14.01
